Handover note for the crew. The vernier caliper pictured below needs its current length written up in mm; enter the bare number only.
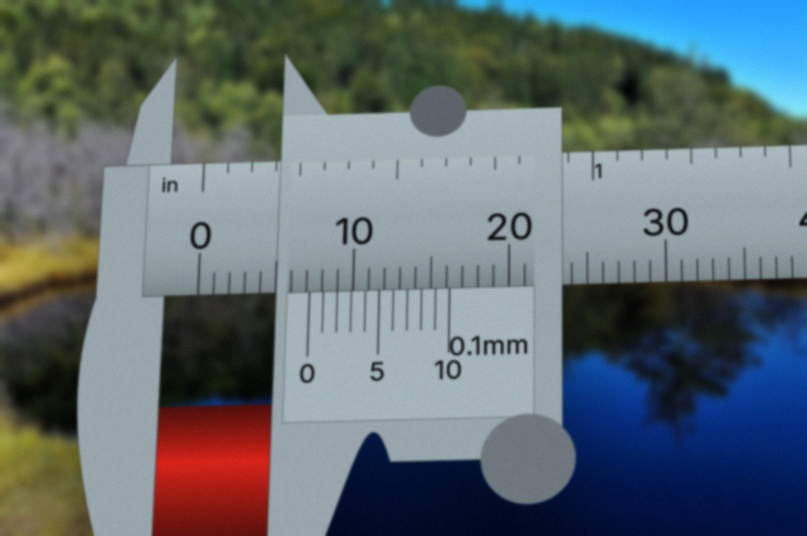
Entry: 7.2
